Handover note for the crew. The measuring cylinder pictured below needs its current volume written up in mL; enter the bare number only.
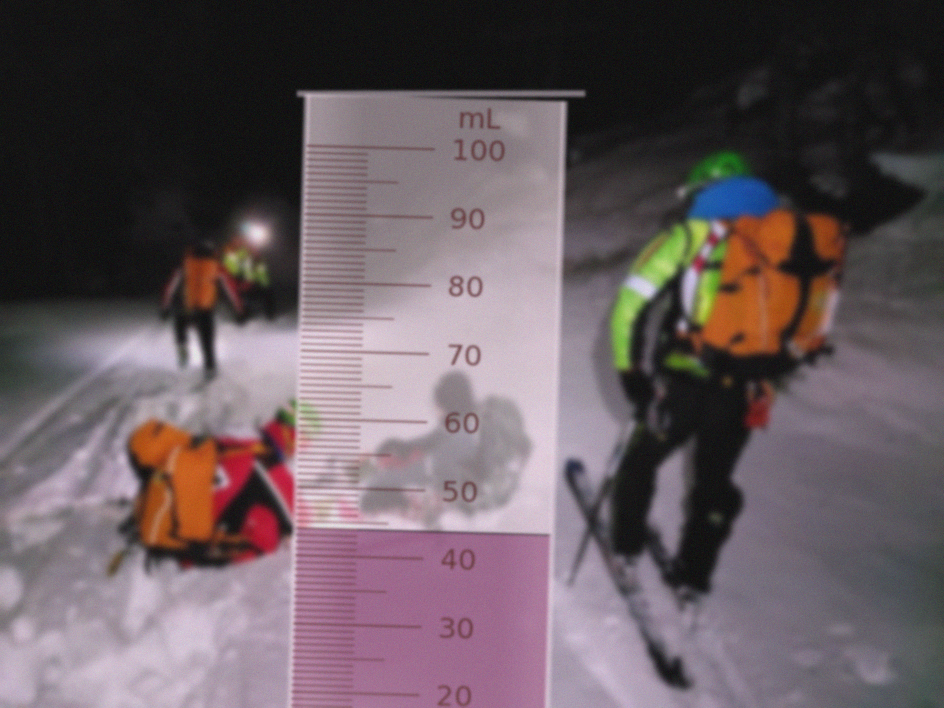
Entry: 44
